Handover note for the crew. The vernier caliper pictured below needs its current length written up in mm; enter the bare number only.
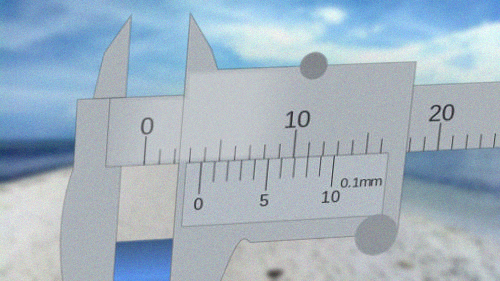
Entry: 3.8
